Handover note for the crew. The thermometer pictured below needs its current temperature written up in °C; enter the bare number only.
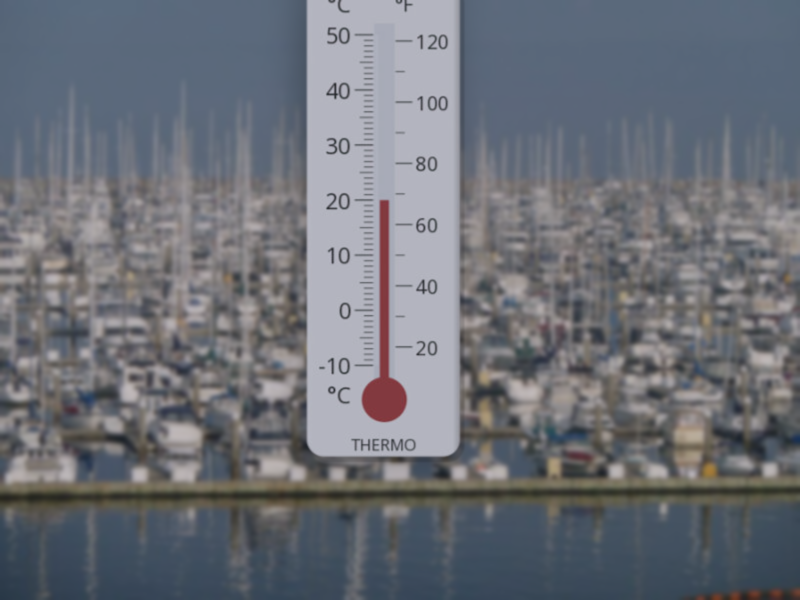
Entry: 20
